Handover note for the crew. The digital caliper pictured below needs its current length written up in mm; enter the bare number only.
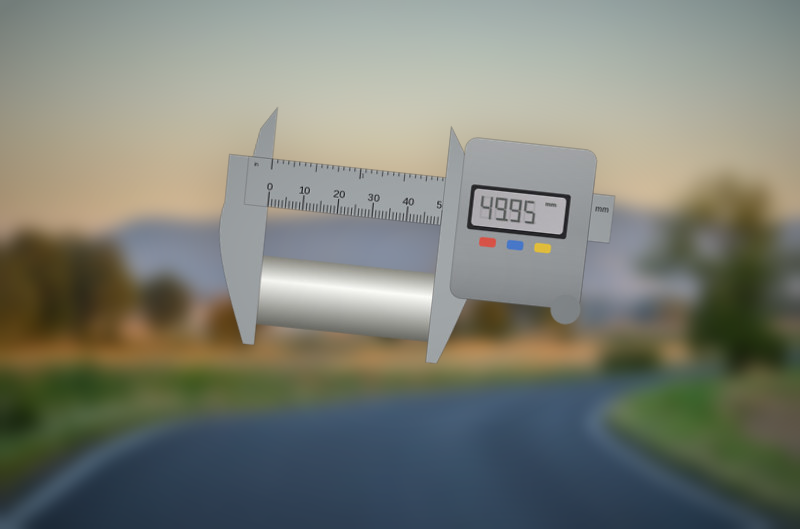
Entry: 49.95
